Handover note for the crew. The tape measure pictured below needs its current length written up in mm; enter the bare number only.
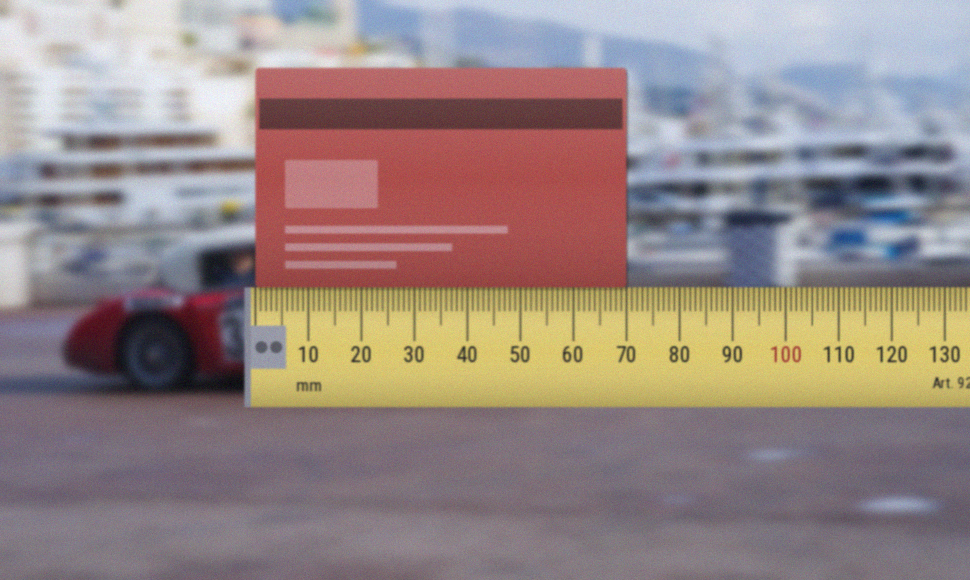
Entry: 70
